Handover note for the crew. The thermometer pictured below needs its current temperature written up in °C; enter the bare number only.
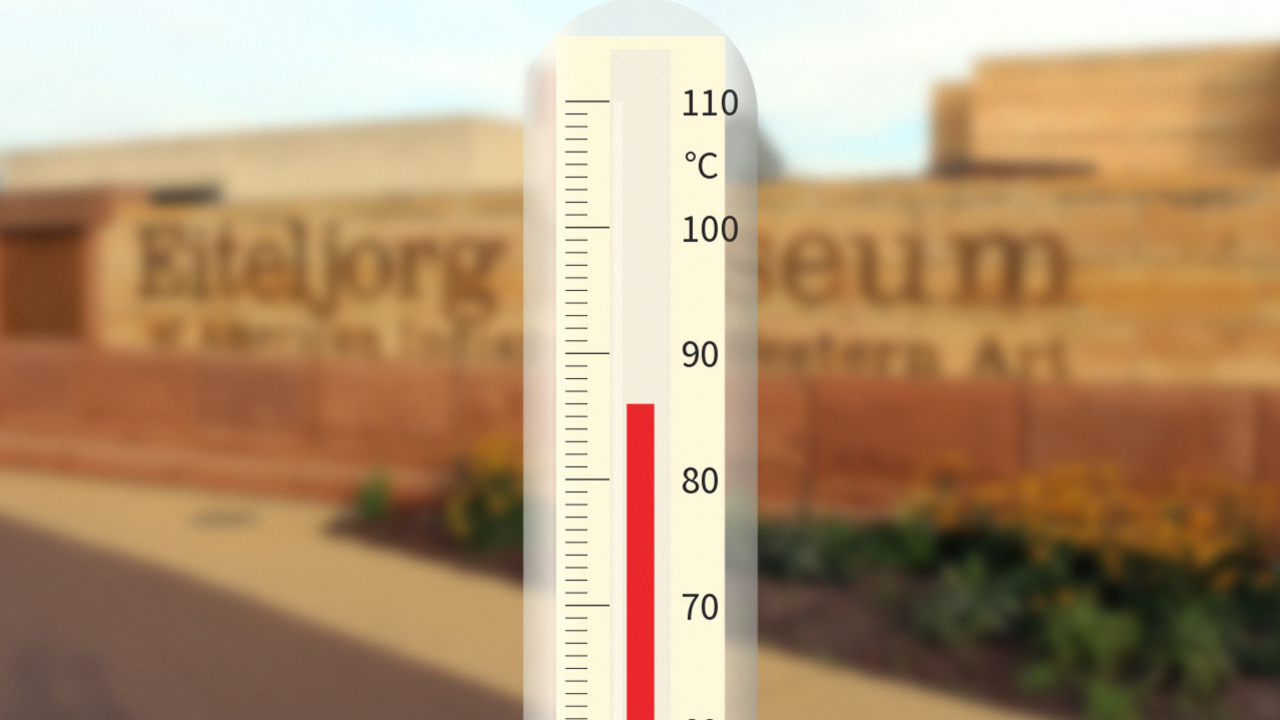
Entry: 86
